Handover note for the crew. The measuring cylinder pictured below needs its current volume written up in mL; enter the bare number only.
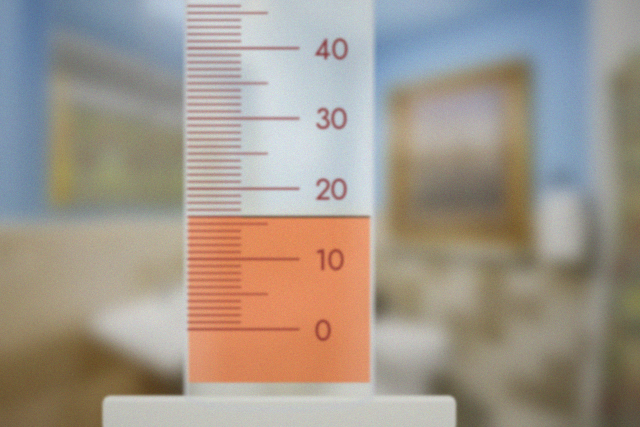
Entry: 16
